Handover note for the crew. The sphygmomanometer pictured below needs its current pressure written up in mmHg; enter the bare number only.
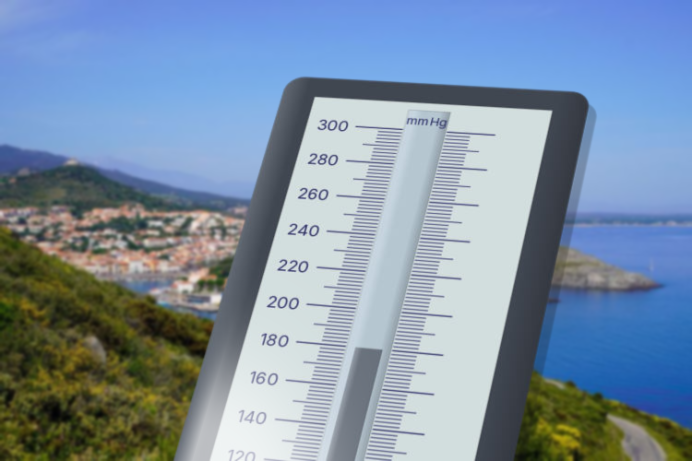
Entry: 180
